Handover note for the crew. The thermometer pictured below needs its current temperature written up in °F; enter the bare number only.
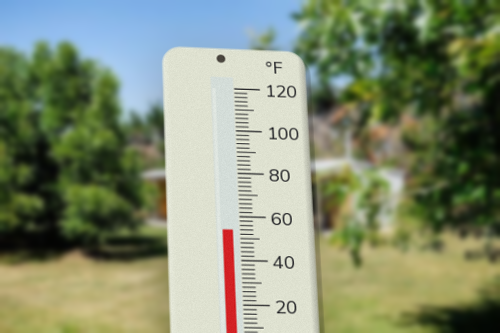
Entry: 54
